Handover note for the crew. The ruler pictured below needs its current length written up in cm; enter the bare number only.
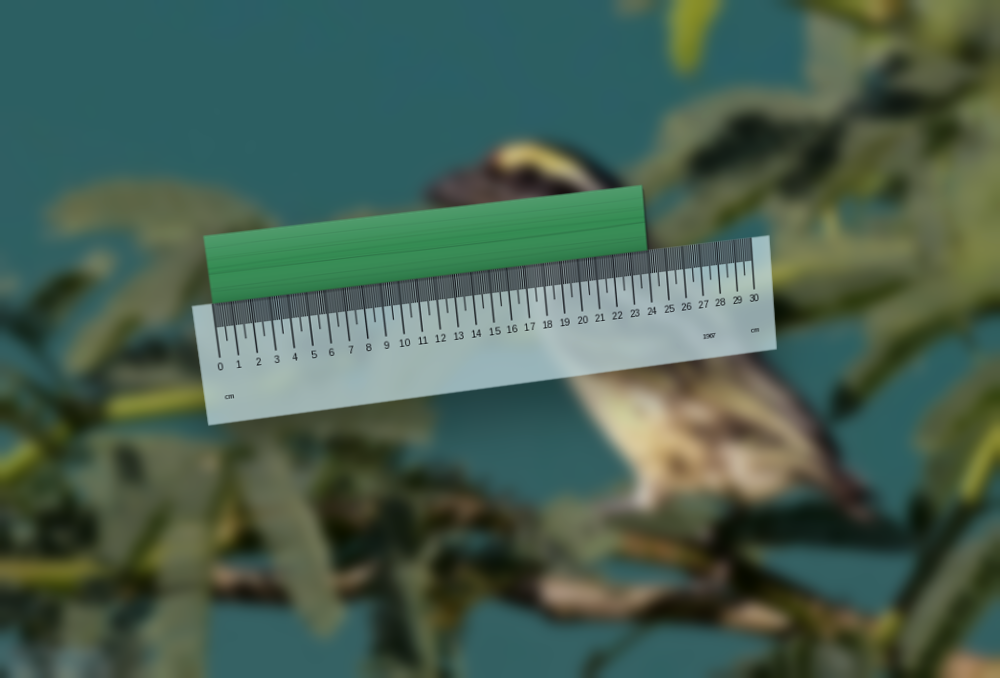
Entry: 24
